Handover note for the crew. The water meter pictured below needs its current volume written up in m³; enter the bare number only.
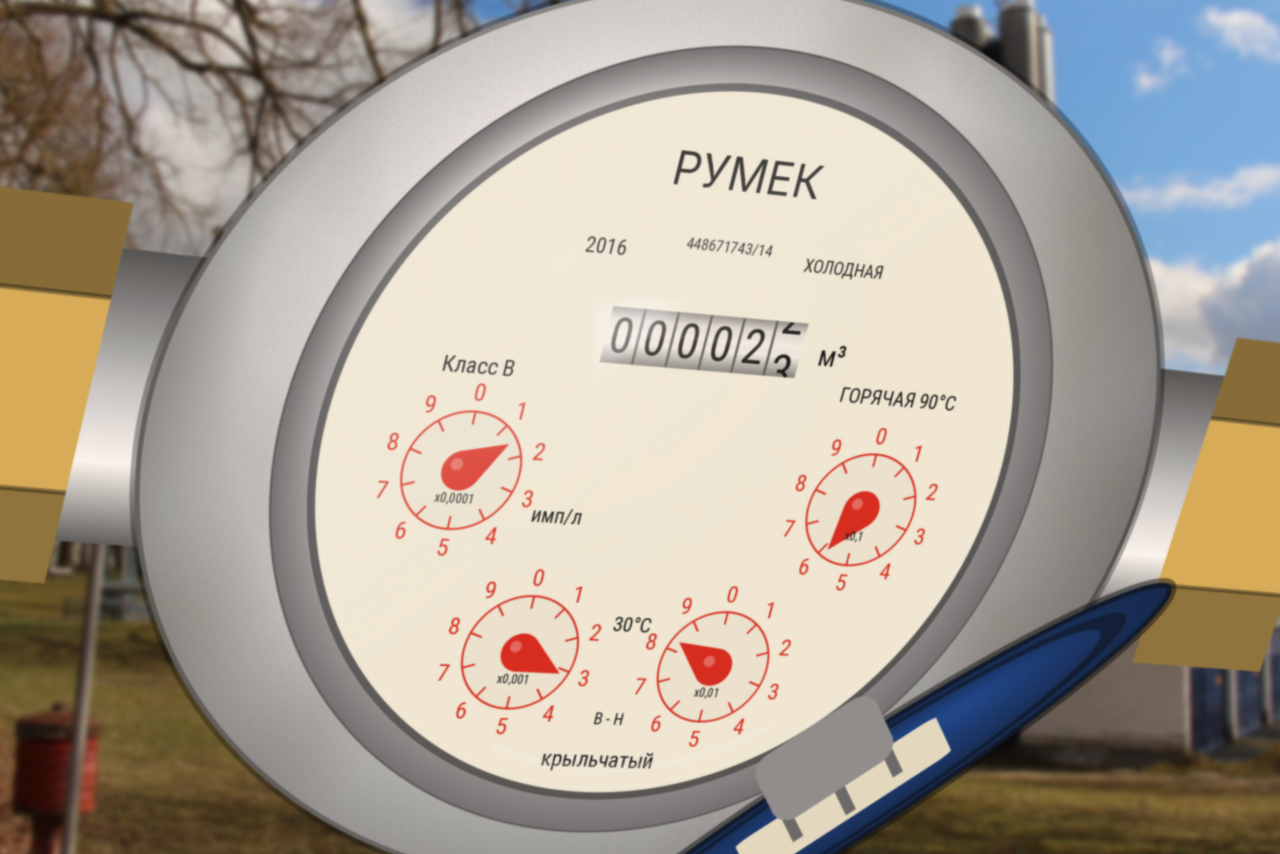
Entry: 22.5831
